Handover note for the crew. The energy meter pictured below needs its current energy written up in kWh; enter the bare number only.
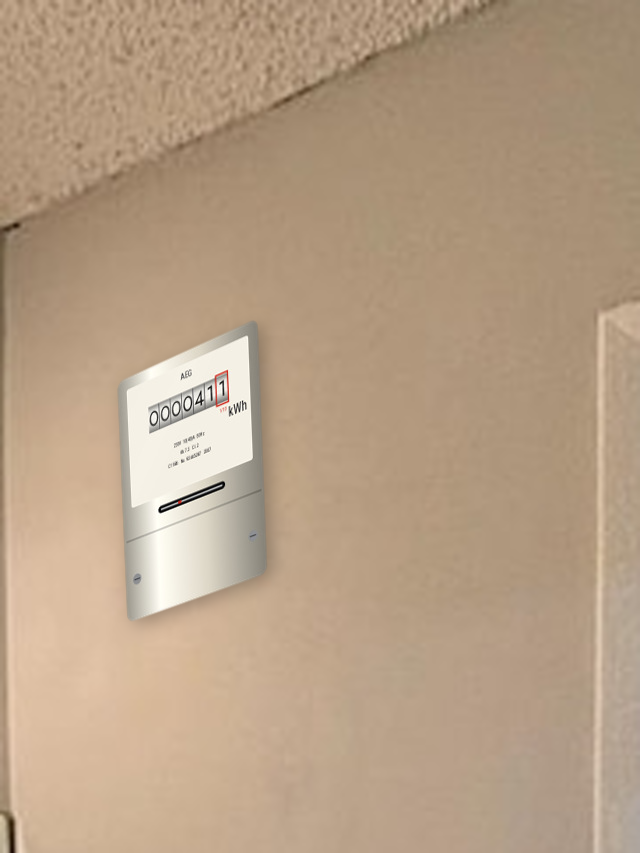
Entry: 41.1
